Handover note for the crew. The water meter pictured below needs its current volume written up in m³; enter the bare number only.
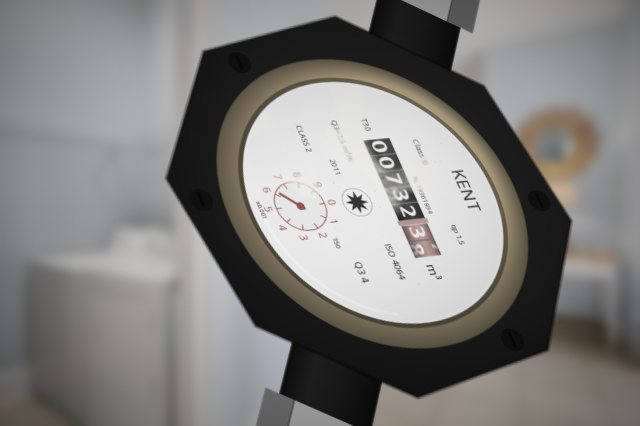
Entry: 732.376
